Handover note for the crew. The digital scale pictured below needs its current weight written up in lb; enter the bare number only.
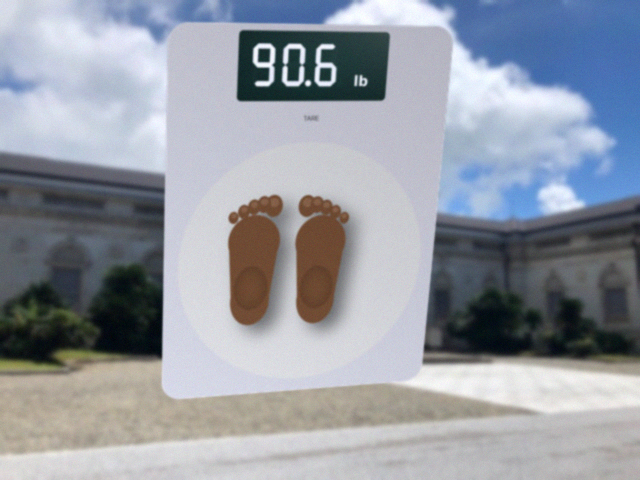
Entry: 90.6
